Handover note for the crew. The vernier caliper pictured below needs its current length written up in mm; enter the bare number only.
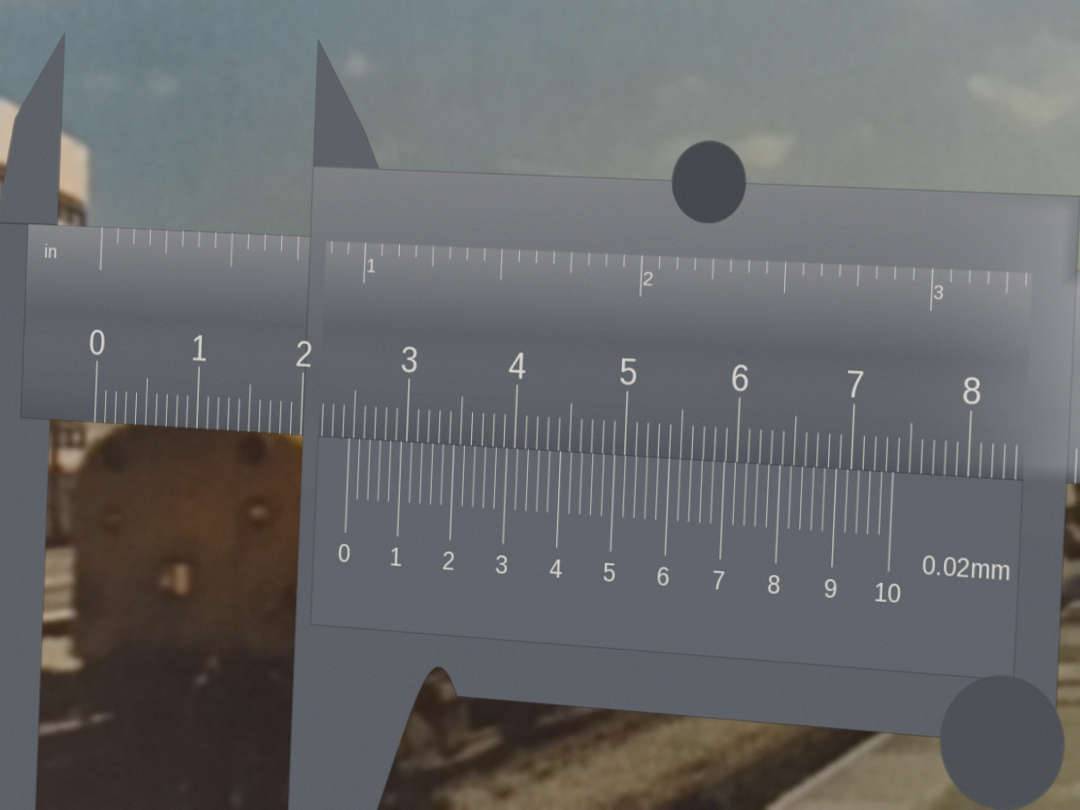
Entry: 24.6
